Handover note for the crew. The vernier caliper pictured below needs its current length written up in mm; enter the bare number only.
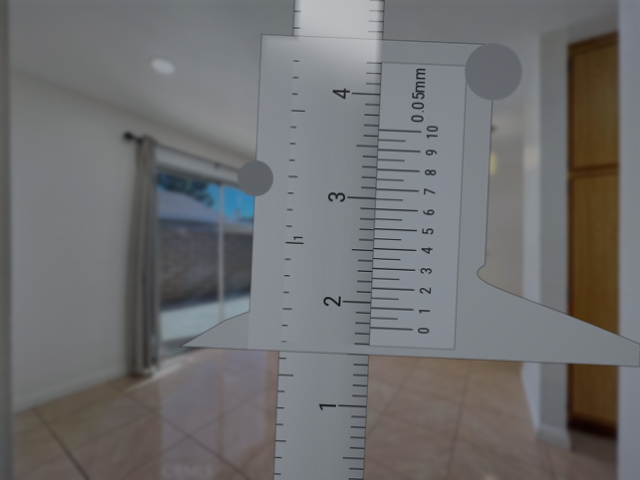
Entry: 17.6
